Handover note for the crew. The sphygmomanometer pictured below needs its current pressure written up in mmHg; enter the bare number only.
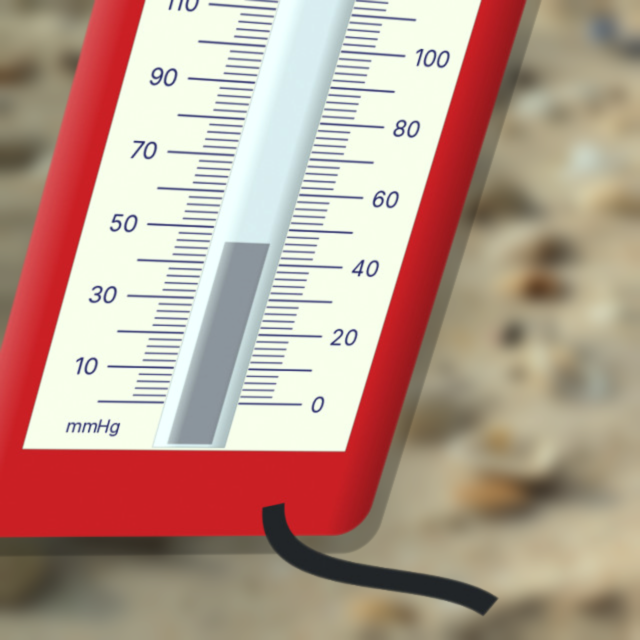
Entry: 46
